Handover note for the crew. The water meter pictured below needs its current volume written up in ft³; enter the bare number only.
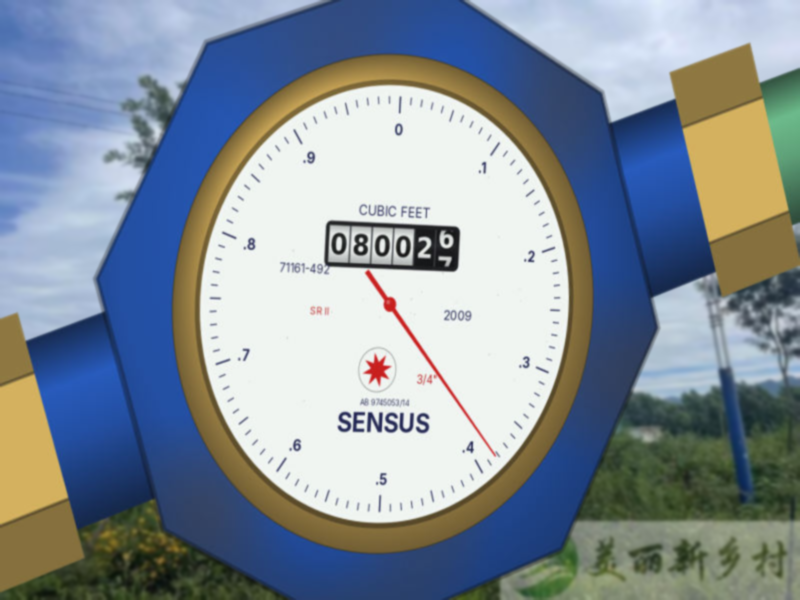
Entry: 80026.38
